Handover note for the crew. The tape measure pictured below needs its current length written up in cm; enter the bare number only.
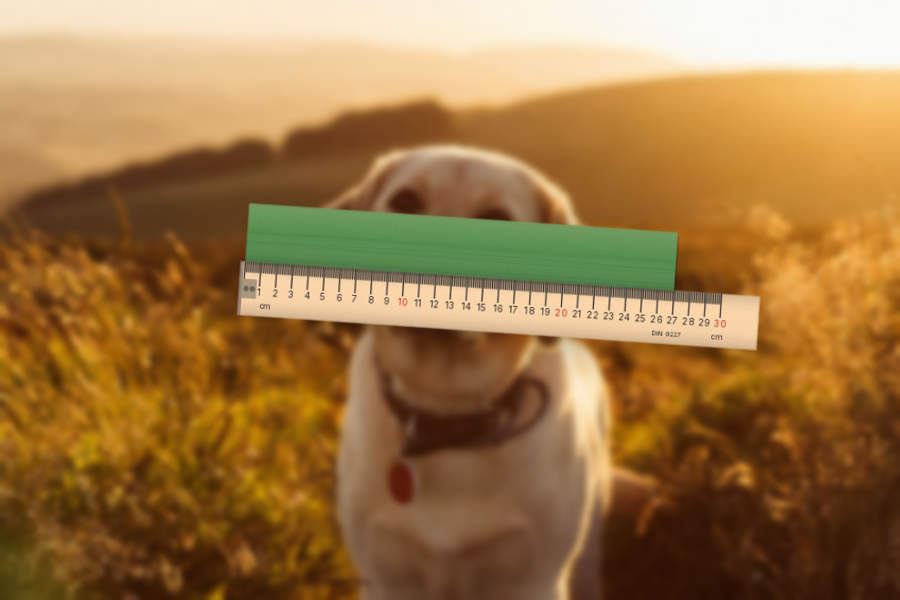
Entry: 27
